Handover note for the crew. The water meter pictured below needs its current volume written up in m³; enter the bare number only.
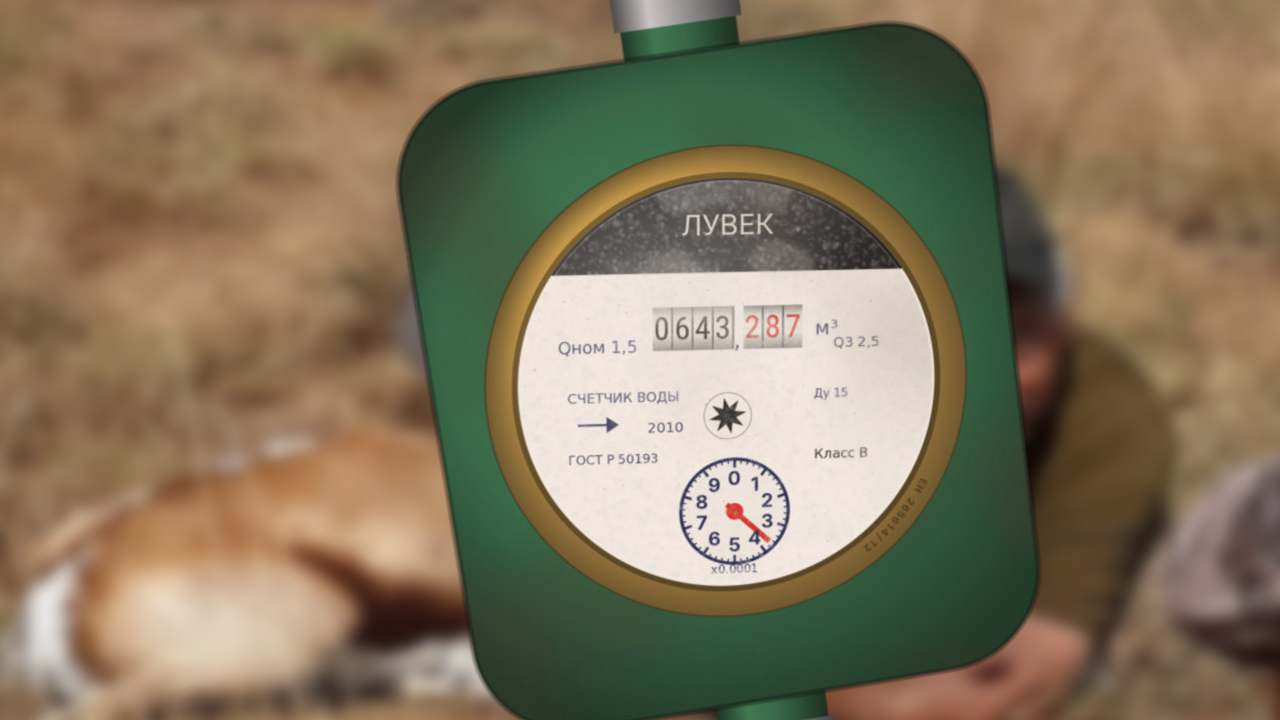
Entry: 643.2873
